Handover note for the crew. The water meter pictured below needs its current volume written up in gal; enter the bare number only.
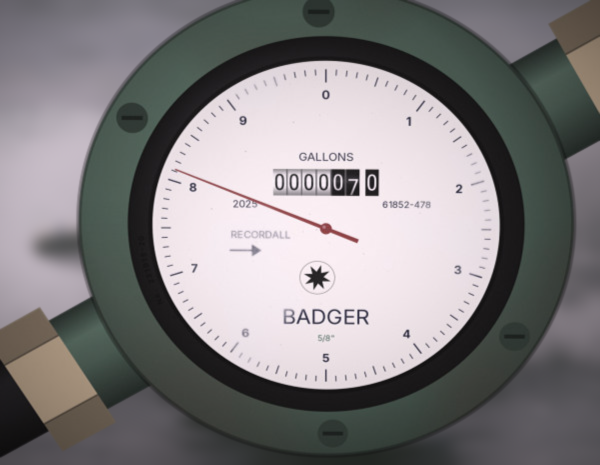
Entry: 68.1
